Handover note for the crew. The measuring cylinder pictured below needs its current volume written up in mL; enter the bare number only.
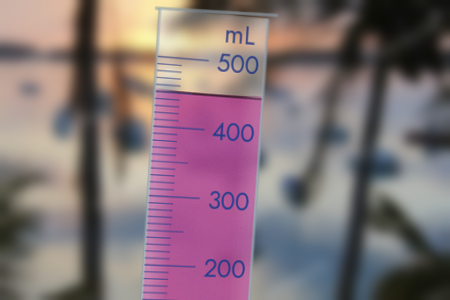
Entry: 450
